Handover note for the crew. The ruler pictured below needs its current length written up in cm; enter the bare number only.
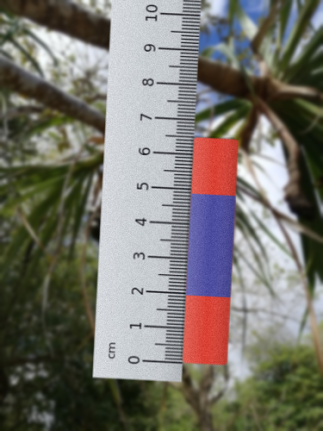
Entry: 6.5
